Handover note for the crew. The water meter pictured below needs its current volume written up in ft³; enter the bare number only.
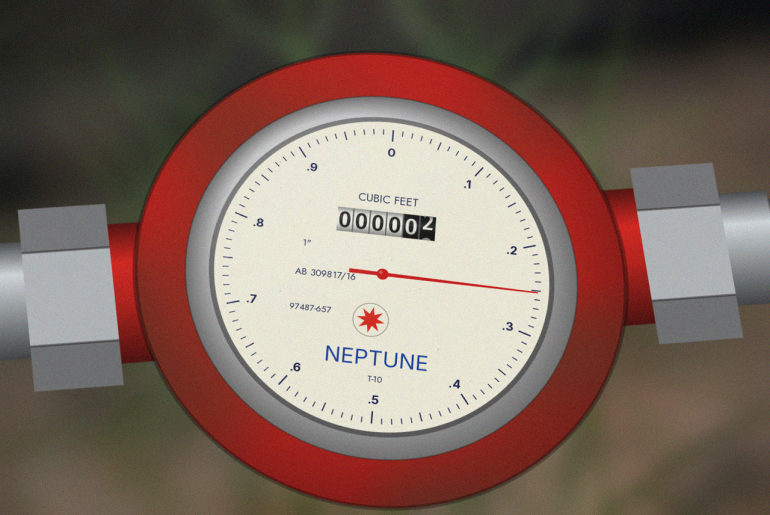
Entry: 2.25
